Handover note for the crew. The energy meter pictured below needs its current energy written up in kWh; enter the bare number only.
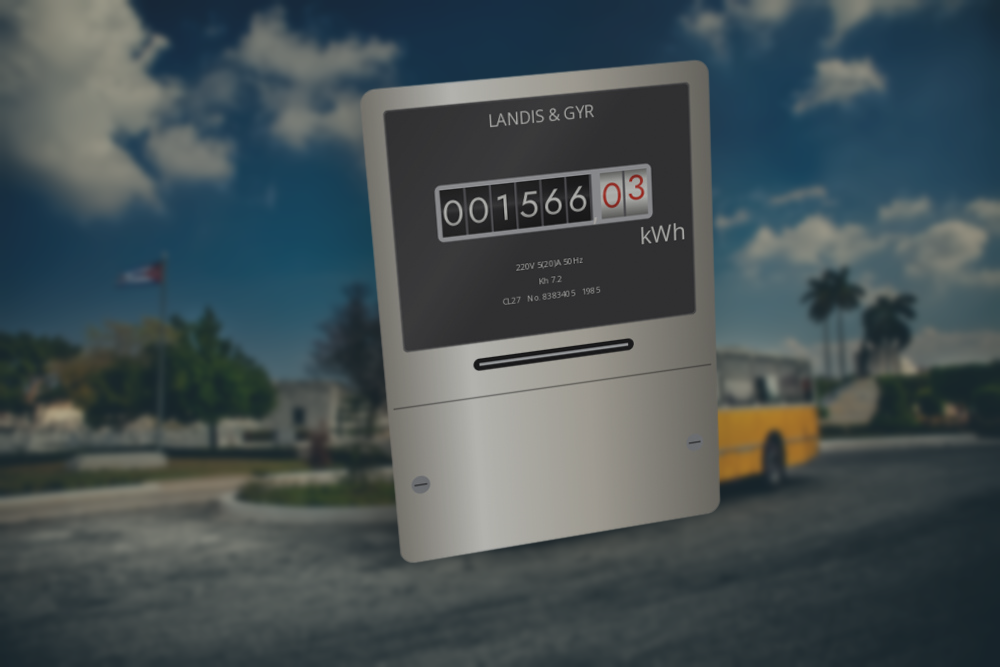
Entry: 1566.03
